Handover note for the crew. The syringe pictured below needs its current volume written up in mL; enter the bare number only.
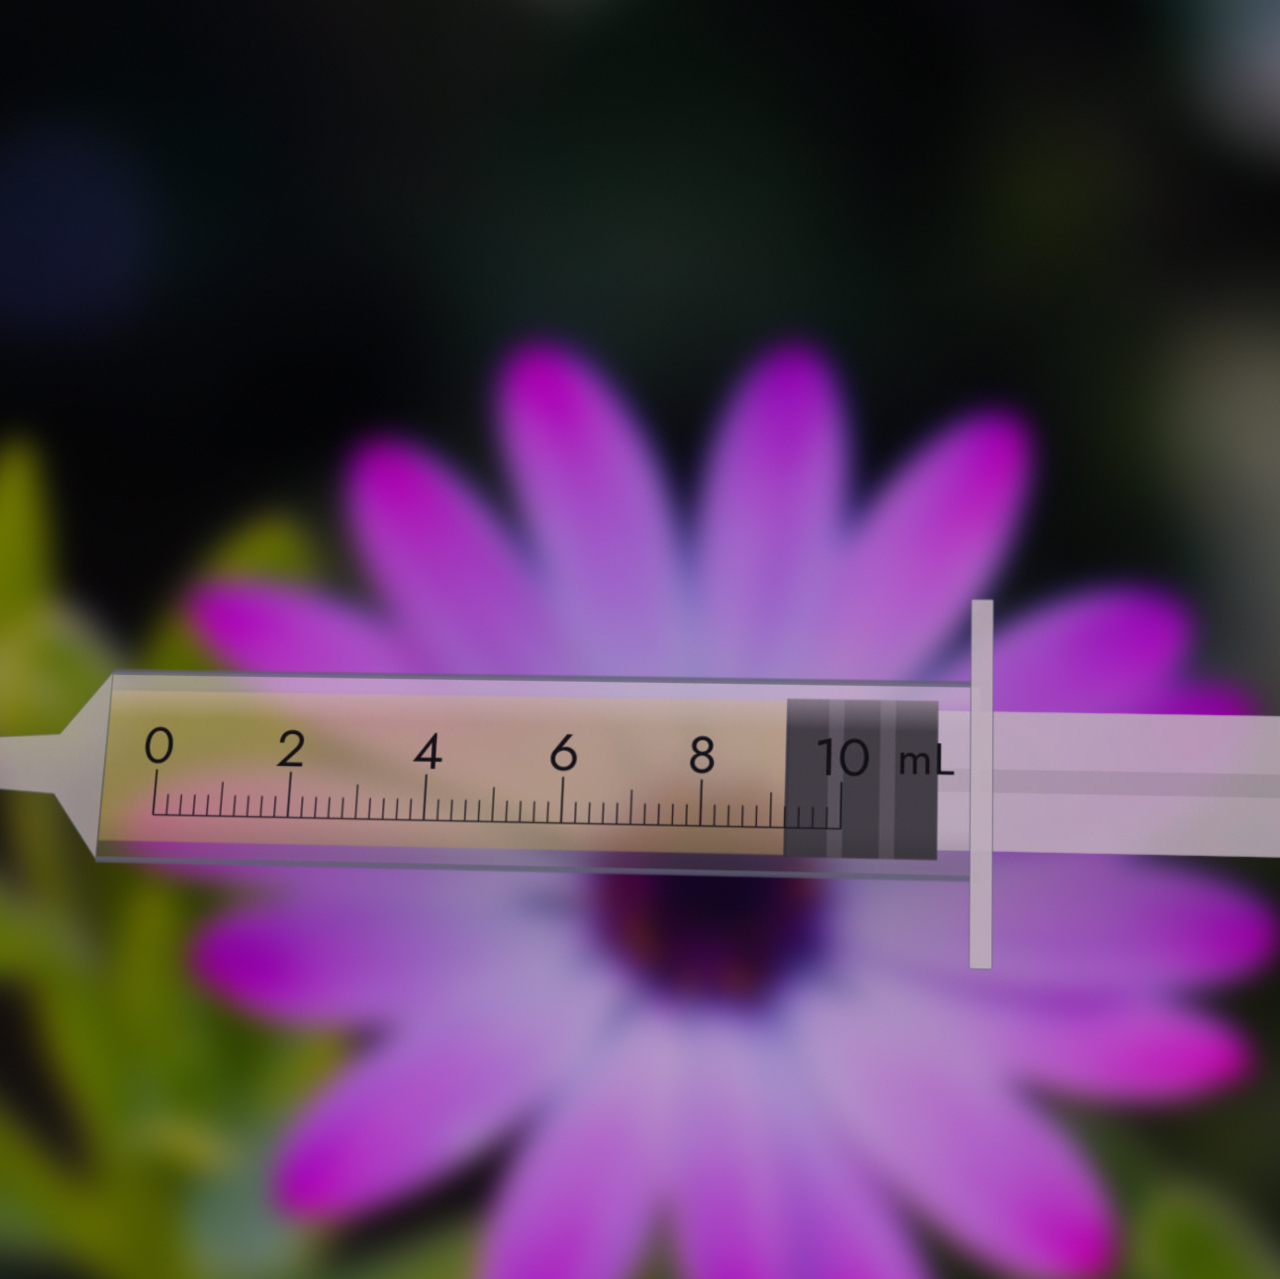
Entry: 9.2
